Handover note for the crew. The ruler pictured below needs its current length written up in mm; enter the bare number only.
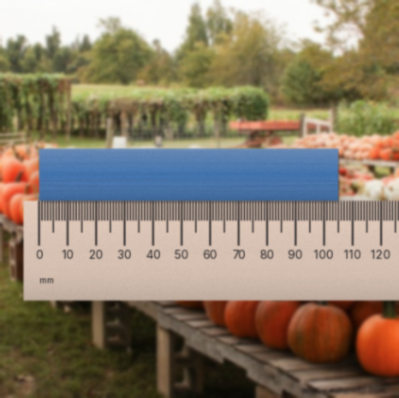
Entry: 105
